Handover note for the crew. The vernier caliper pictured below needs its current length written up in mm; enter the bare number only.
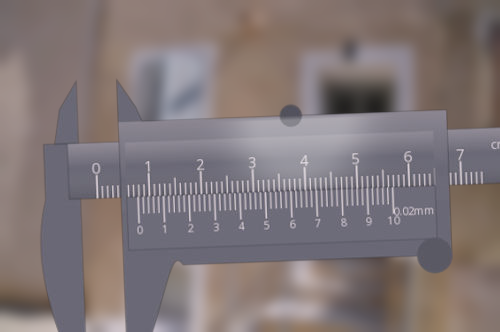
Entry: 7.8
